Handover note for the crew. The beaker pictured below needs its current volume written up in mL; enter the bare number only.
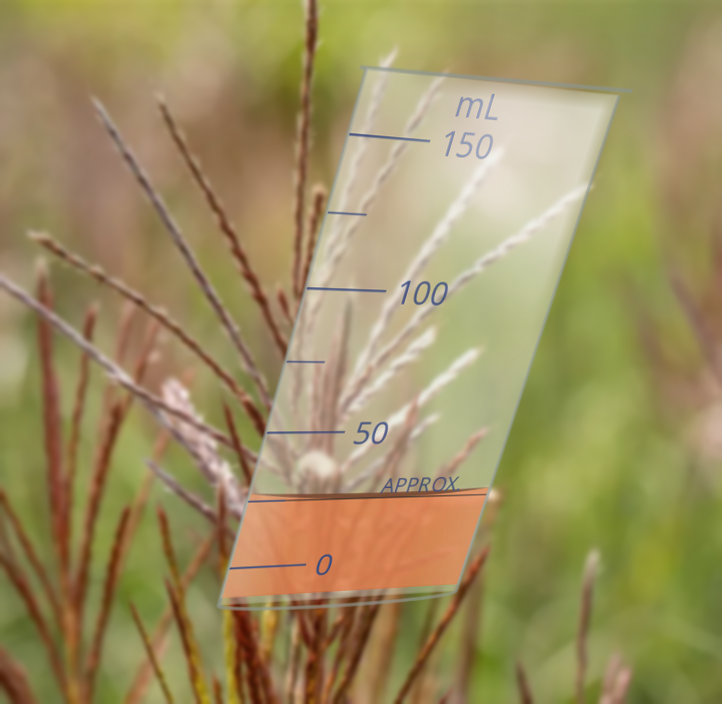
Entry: 25
